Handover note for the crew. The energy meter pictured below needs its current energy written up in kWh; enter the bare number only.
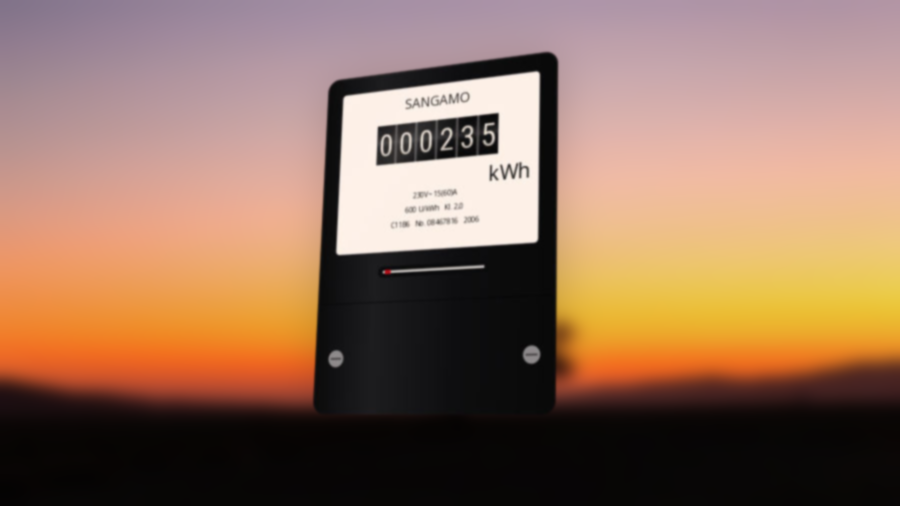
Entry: 235
